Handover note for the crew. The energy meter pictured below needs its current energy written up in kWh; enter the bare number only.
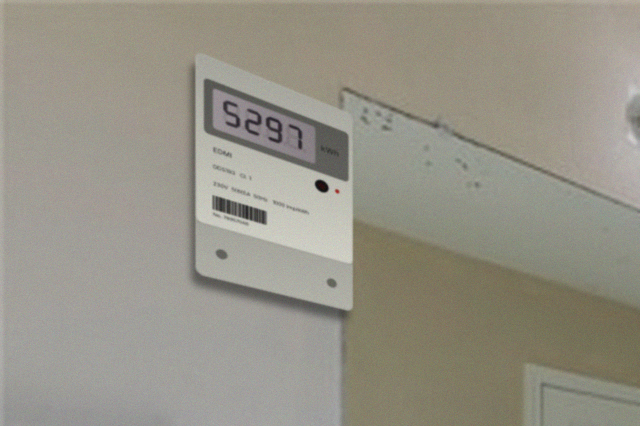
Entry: 5297
